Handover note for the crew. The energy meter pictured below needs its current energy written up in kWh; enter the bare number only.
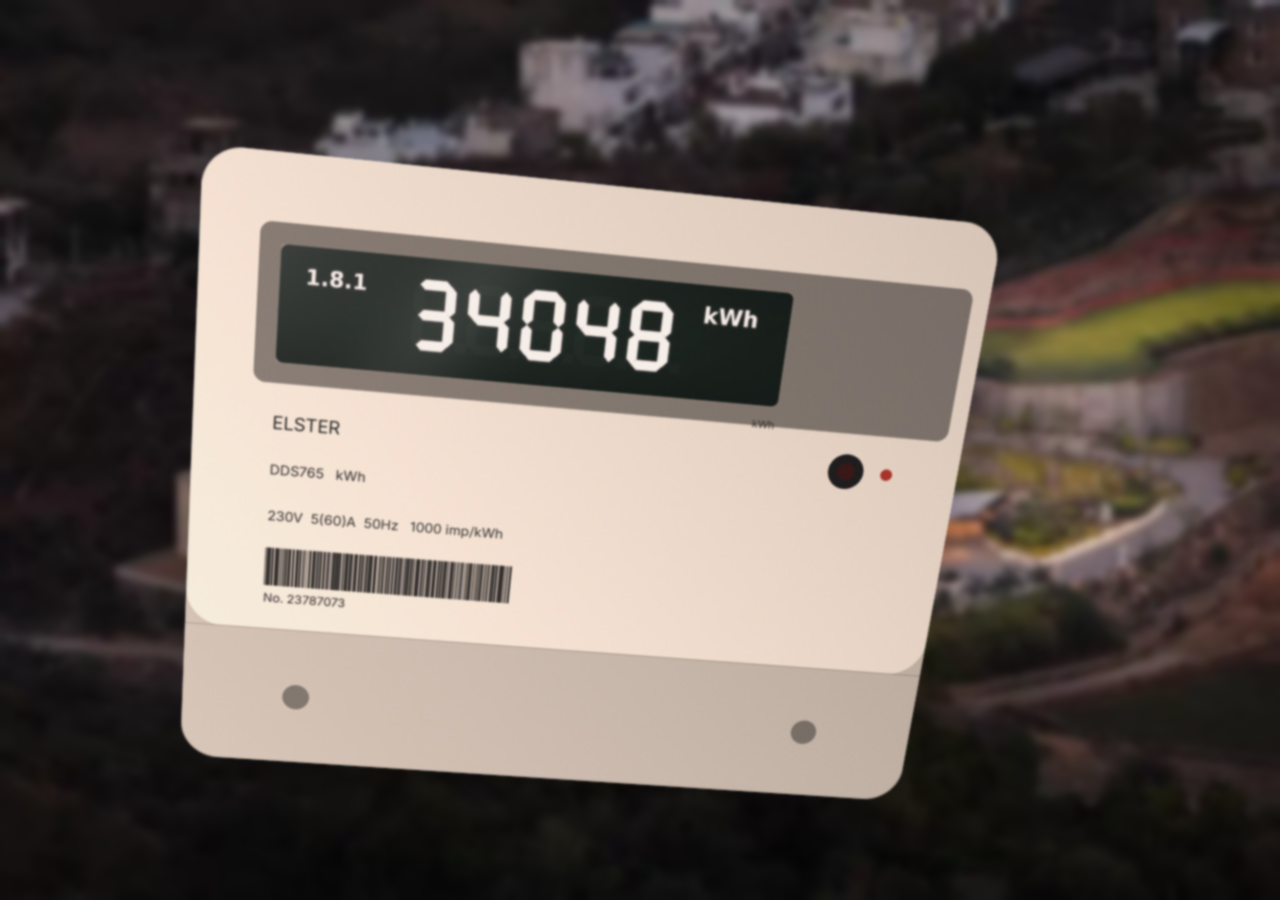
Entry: 34048
